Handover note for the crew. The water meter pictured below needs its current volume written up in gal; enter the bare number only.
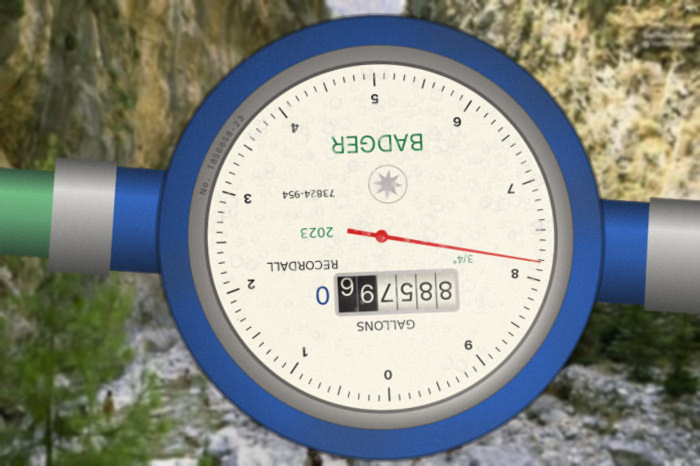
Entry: 8857957.8
